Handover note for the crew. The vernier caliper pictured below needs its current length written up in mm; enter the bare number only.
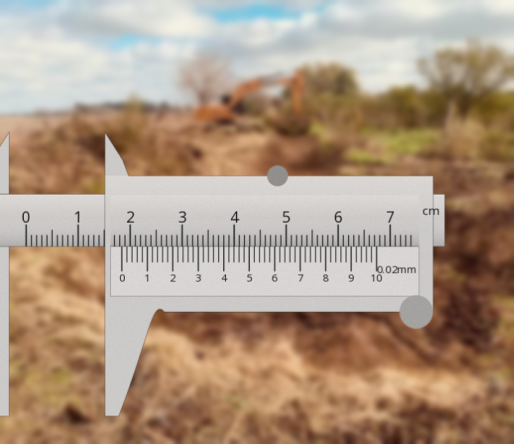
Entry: 18.4
